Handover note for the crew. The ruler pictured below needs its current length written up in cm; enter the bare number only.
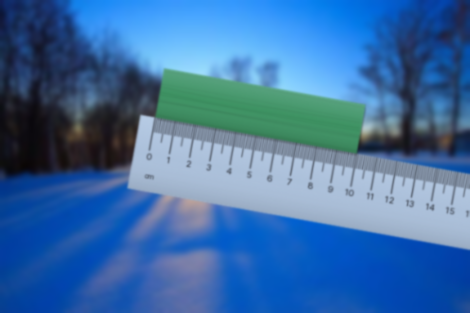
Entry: 10
